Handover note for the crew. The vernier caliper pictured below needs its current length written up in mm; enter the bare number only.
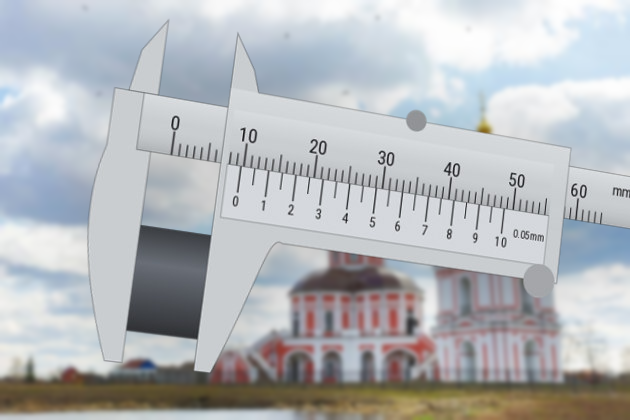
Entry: 9.6
